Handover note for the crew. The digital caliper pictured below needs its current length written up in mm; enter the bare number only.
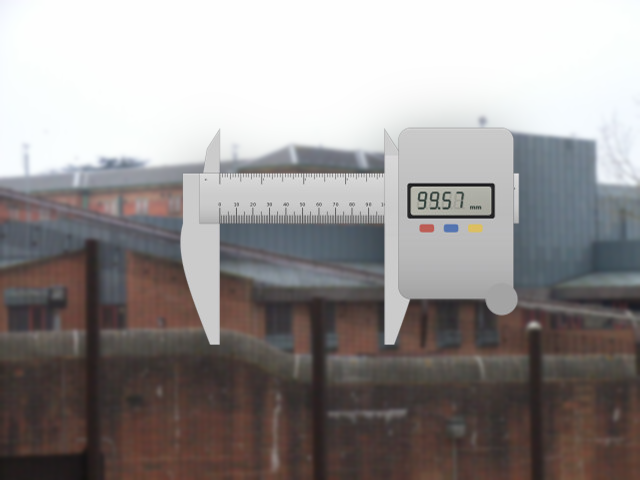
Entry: 99.57
